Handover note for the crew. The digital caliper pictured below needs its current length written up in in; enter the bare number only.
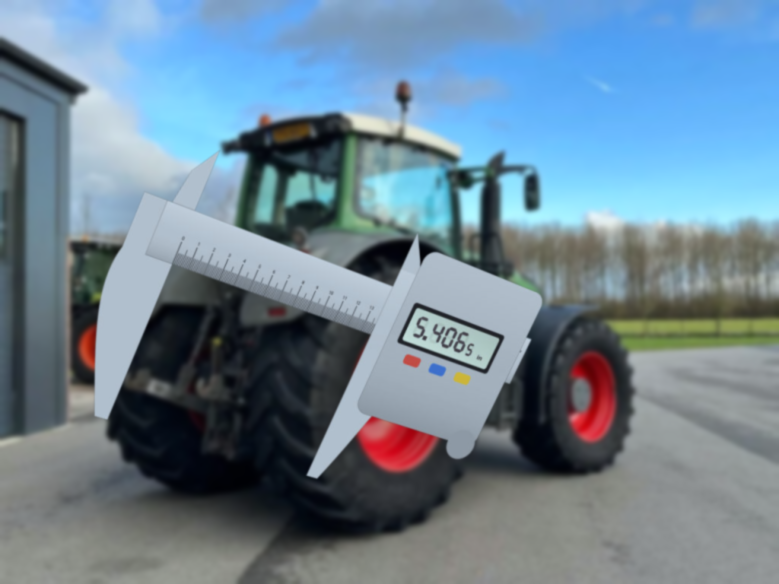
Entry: 5.4065
